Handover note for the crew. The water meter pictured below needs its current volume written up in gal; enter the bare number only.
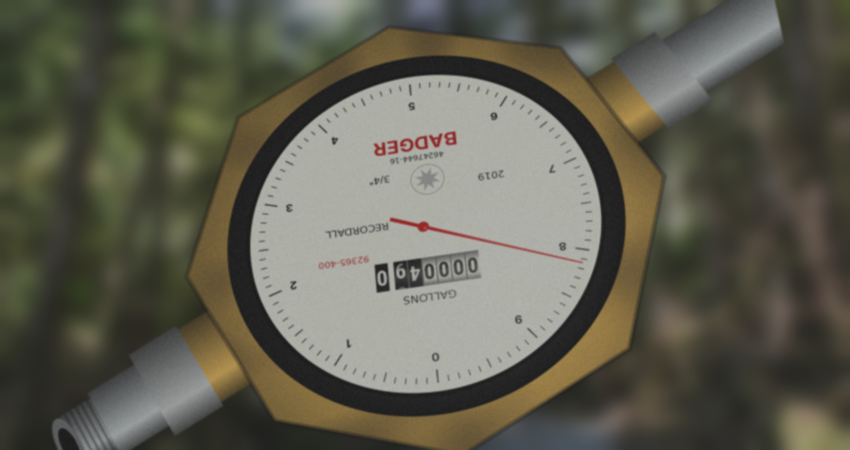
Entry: 488.1
